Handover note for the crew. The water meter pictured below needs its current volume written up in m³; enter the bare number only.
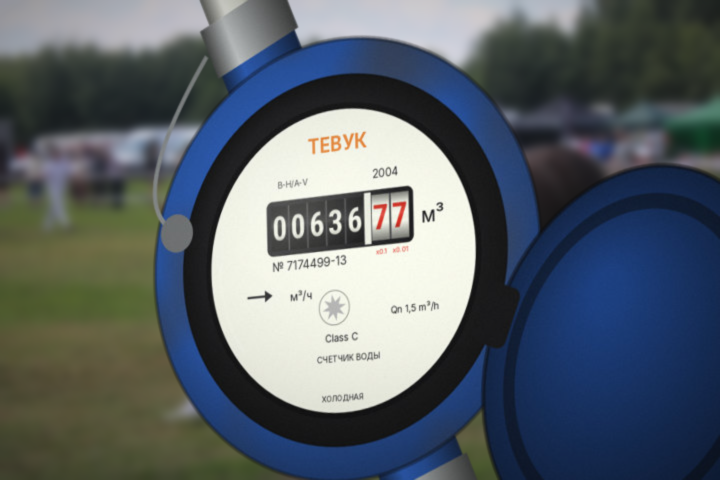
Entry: 636.77
